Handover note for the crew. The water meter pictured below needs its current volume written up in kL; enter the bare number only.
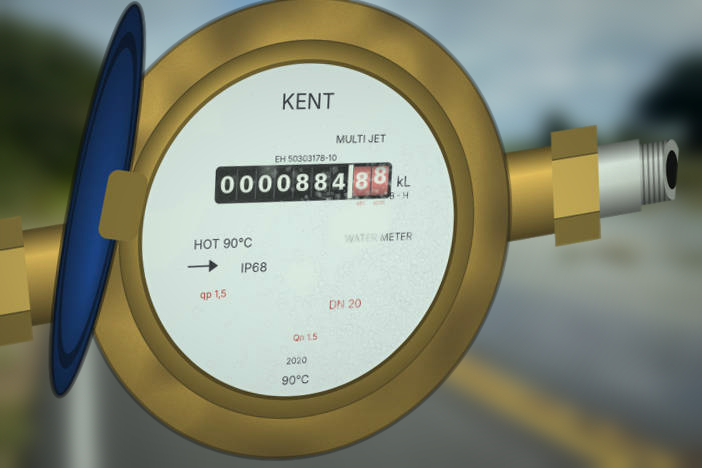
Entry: 884.88
